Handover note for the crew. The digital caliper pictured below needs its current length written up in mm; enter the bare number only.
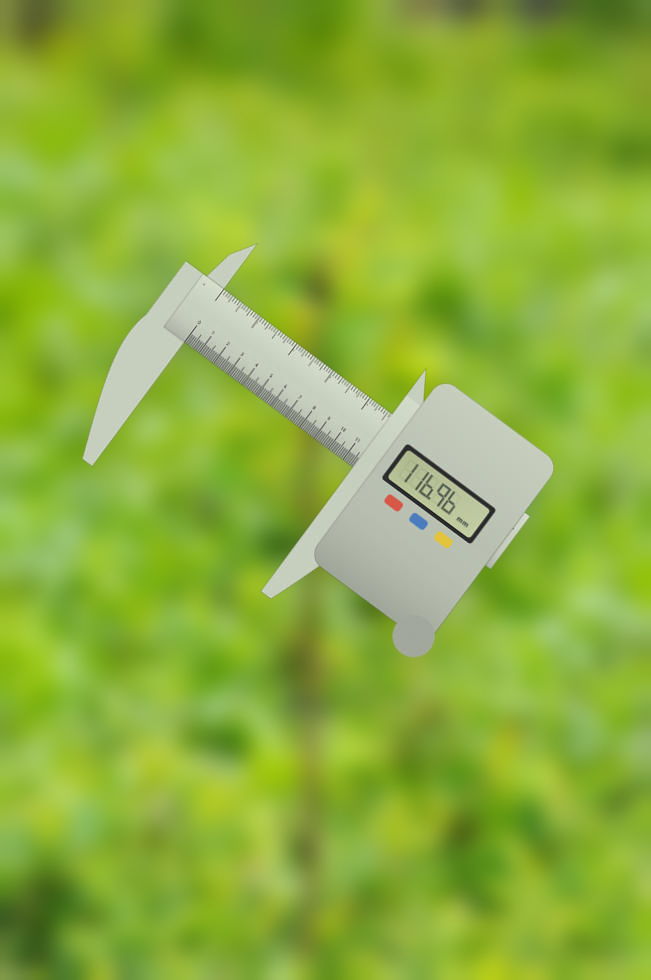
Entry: 116.96
